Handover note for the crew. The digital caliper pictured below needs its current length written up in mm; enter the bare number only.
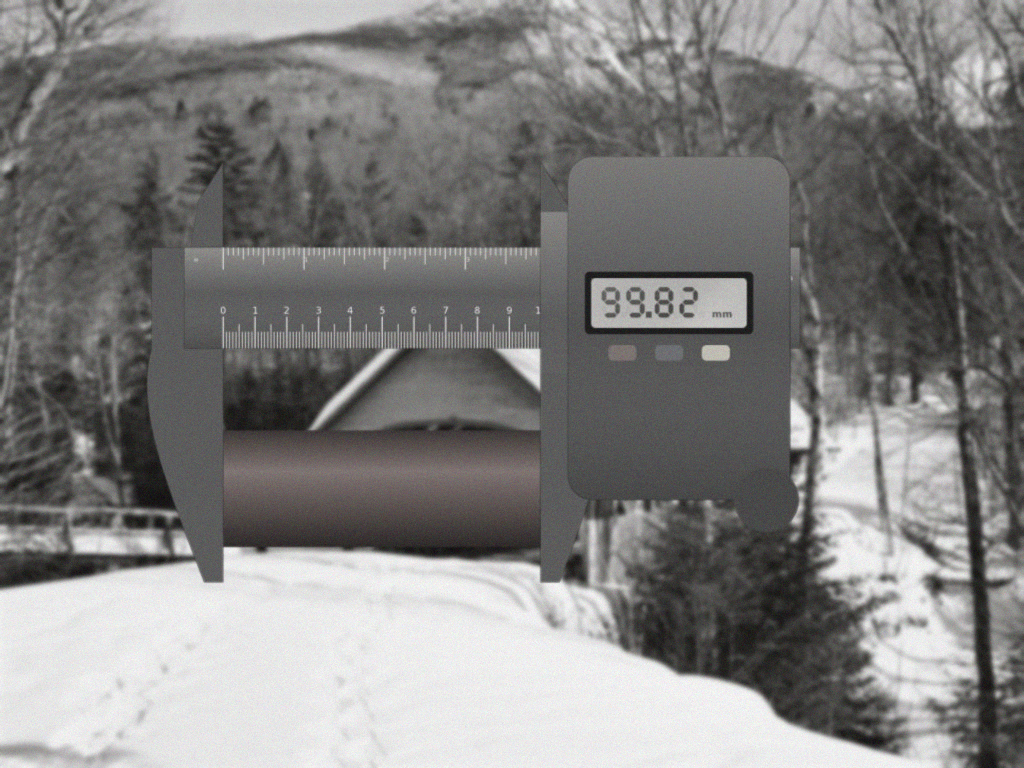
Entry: 99.82
